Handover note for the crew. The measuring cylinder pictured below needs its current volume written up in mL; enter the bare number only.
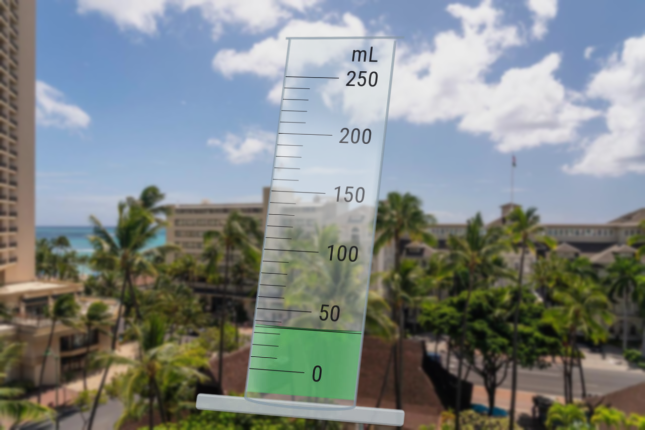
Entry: 35
